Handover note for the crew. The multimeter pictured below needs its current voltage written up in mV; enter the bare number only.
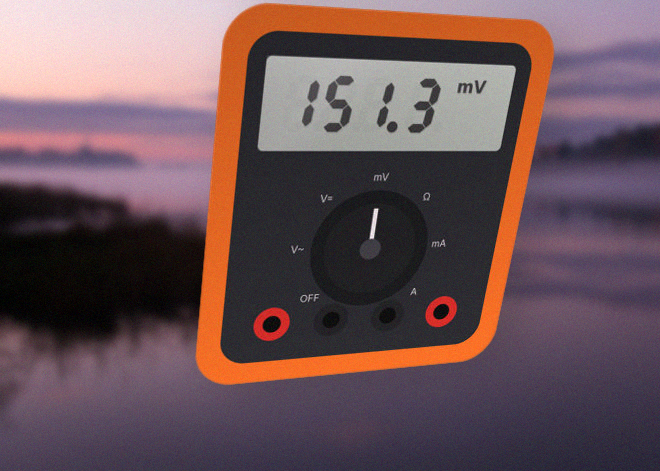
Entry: 151.3
